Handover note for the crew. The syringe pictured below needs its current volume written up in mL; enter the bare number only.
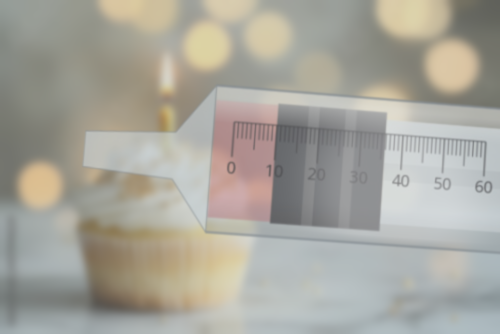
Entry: 10
